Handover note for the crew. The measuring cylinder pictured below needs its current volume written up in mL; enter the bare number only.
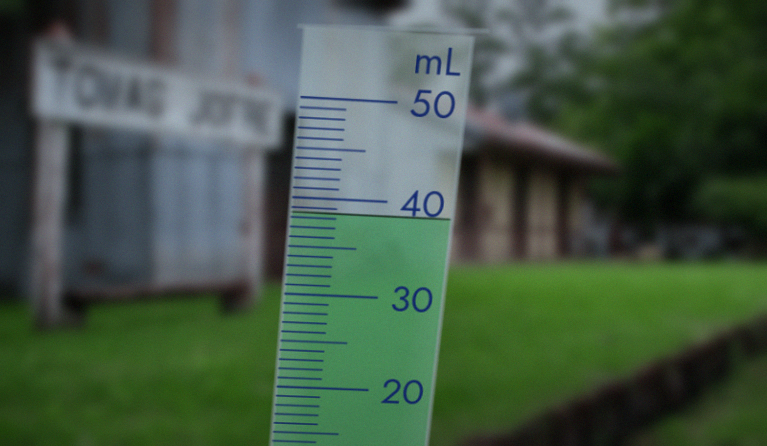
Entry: 38.5
